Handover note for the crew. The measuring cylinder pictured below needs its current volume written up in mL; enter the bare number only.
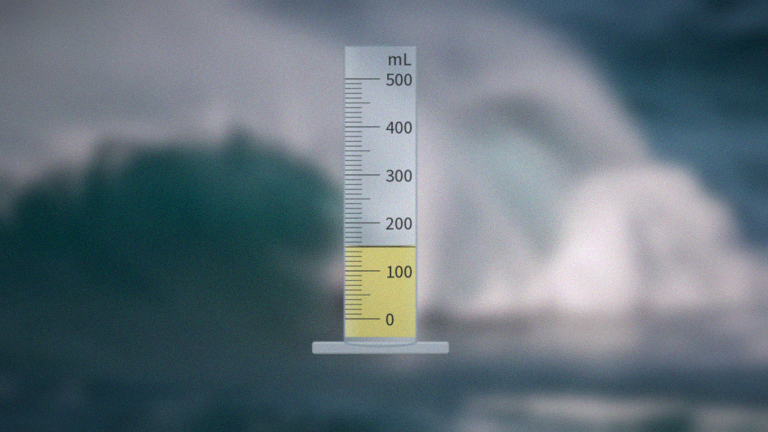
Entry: 150
